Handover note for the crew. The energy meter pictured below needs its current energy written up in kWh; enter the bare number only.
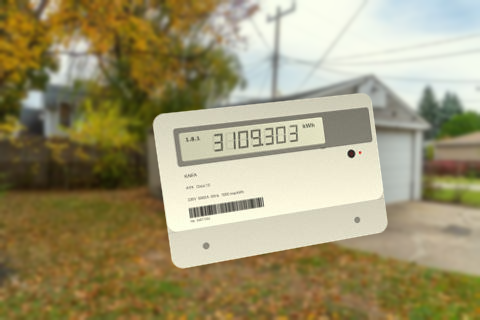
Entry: 3109.303
